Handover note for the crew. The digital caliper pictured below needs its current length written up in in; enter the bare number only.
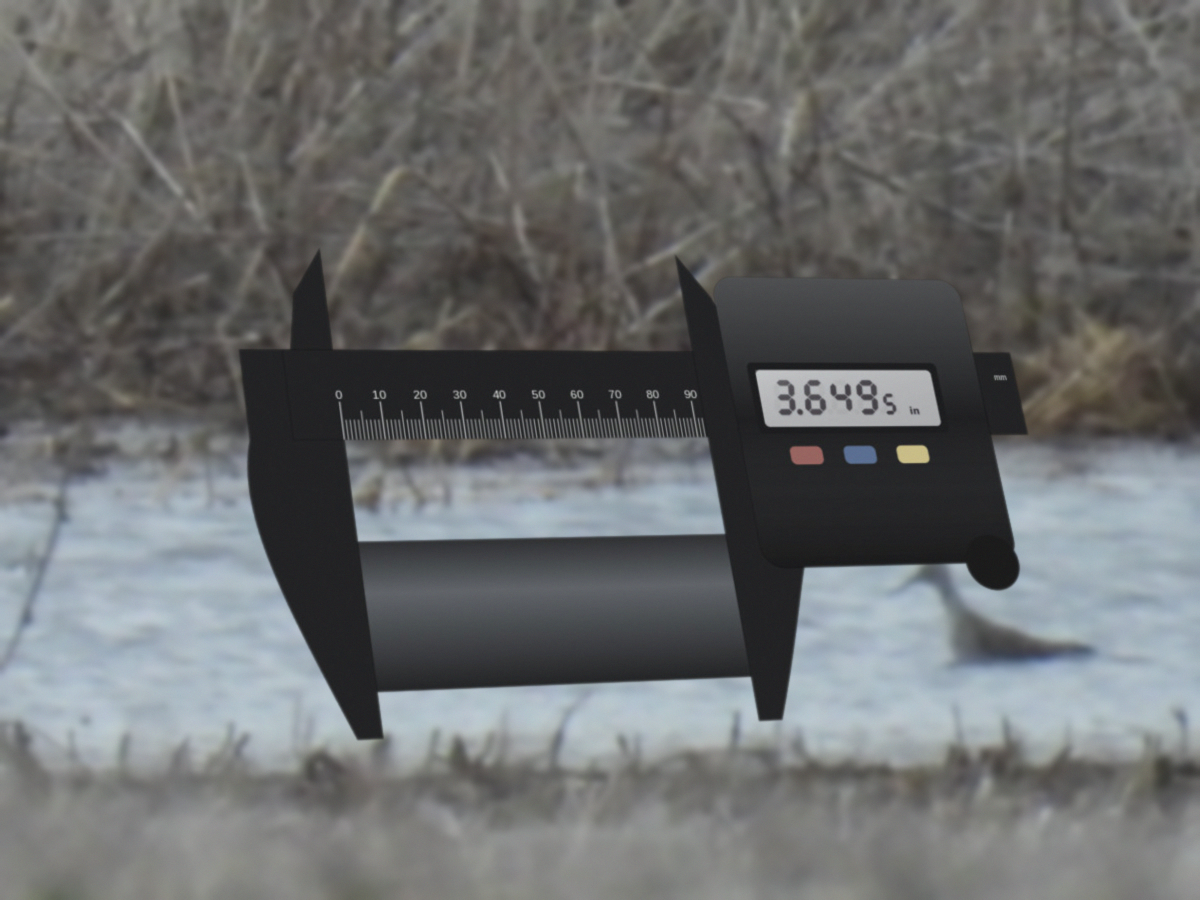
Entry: 3.6495
